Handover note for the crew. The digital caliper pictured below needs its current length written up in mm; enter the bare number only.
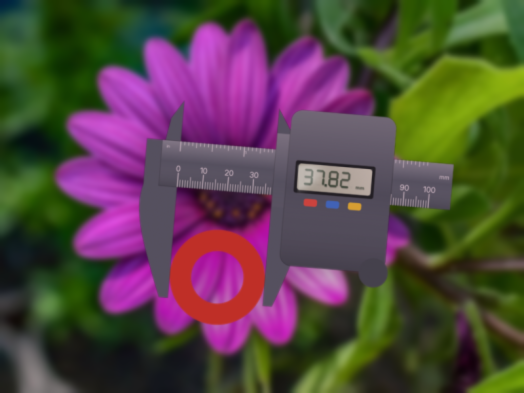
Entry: 37.82
